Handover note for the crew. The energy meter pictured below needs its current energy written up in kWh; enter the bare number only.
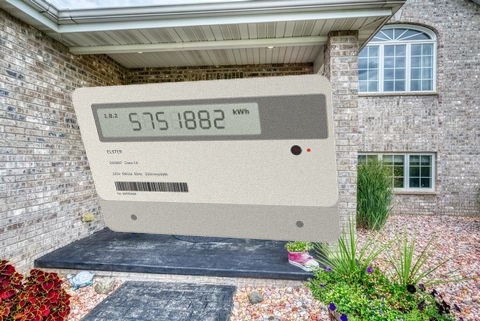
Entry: 5751882
